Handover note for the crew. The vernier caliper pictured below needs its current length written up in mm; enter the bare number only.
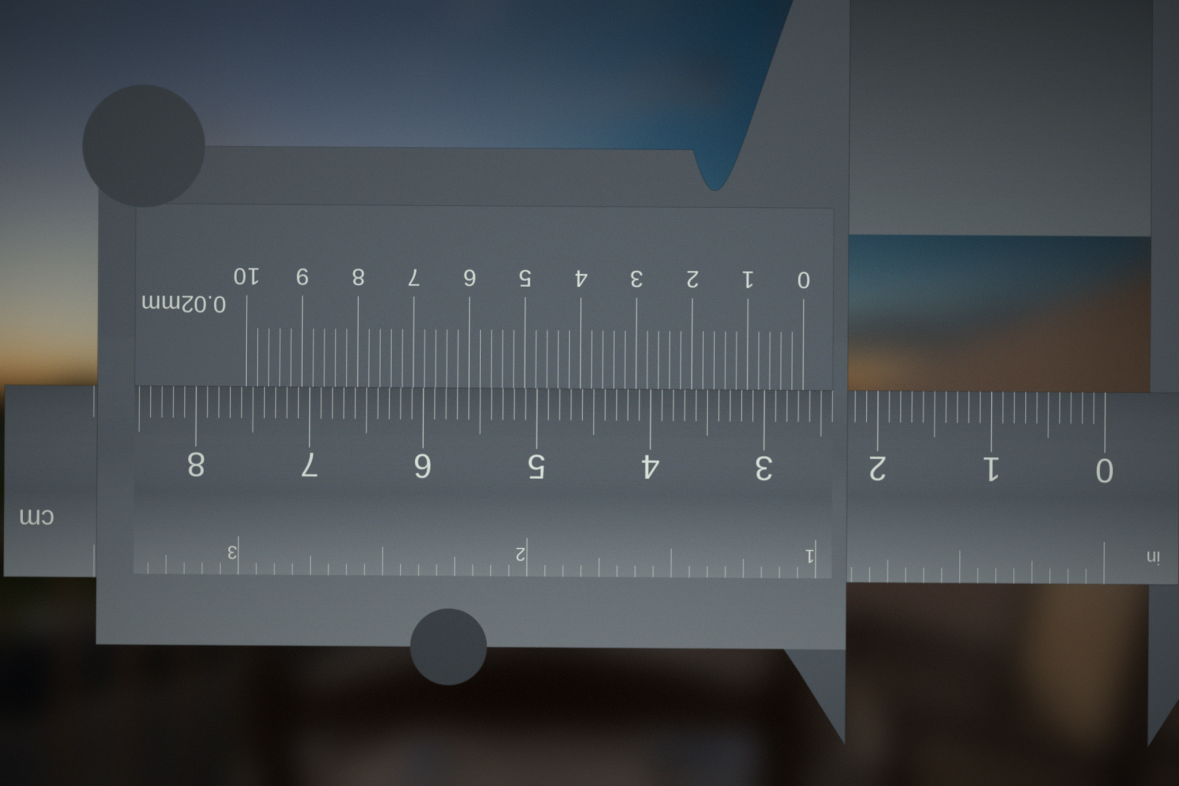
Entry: 26.6
